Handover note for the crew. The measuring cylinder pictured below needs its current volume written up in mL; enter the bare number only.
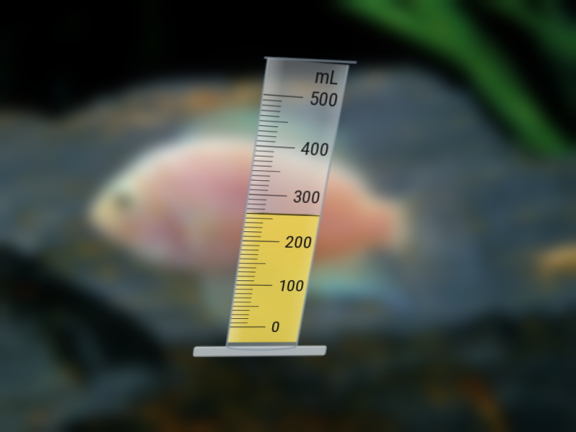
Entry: 260
